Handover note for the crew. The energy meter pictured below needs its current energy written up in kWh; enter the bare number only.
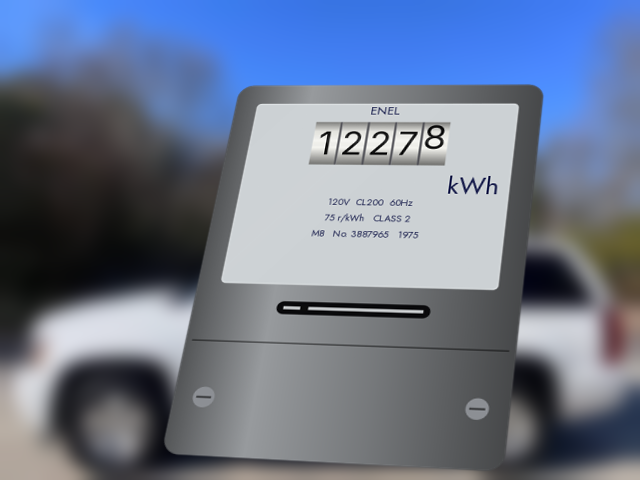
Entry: 12278
